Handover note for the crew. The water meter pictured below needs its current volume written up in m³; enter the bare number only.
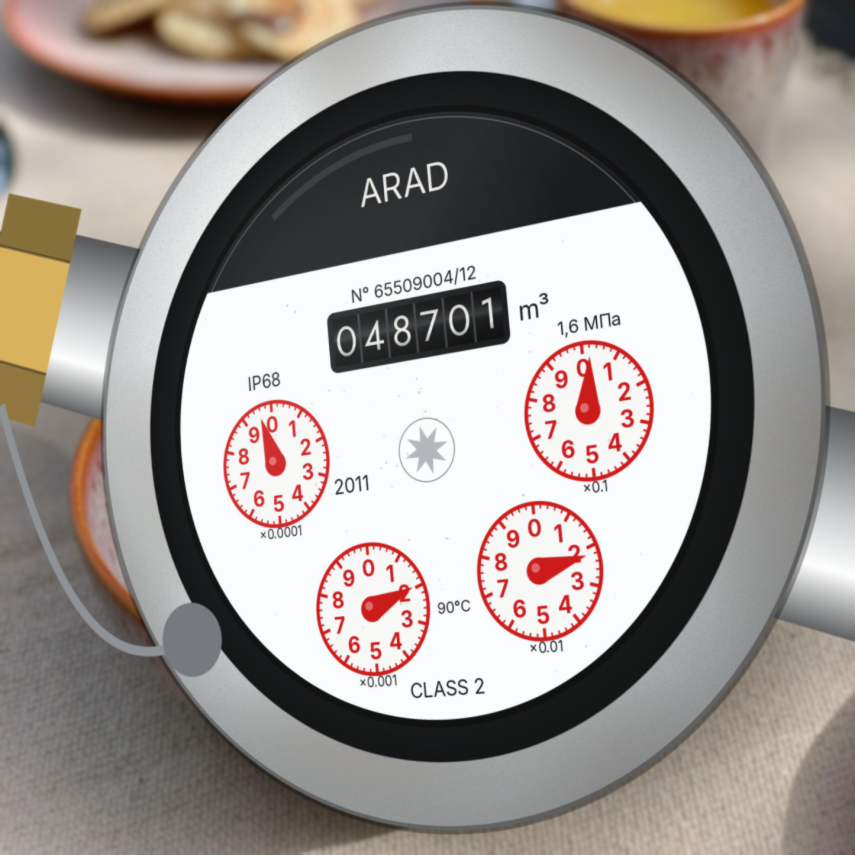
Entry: 48701.0219
